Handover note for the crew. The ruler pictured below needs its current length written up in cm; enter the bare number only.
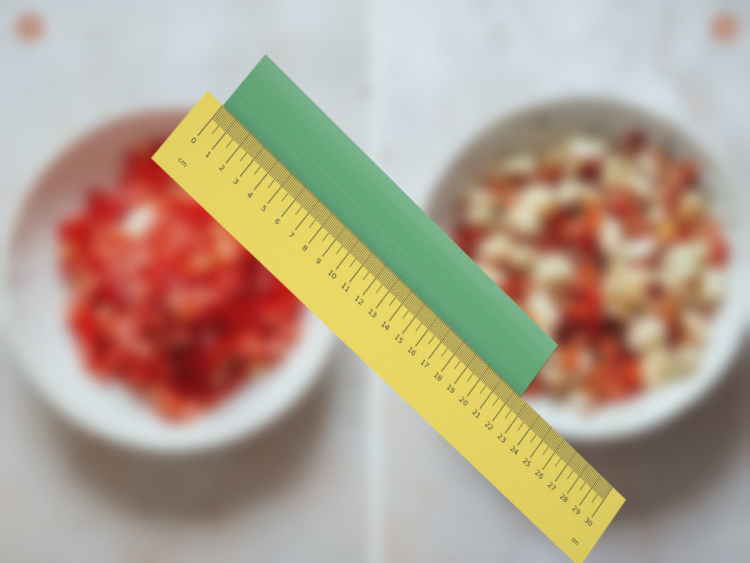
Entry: 22.5
